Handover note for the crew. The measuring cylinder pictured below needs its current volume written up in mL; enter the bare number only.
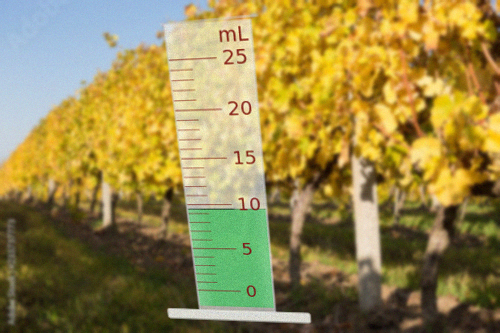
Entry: 9.5
